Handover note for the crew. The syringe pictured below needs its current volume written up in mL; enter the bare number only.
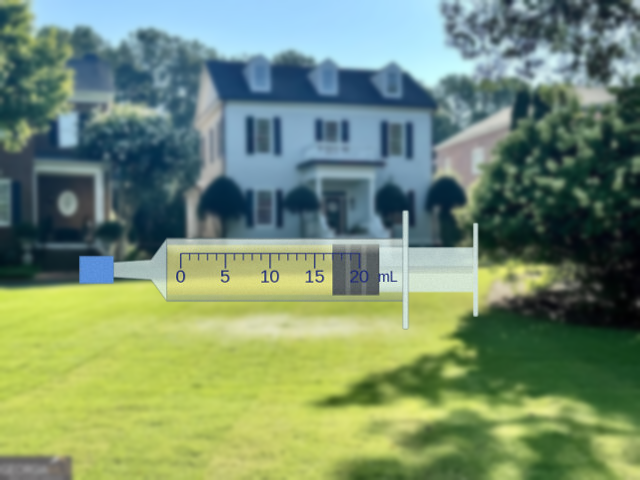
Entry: 17
